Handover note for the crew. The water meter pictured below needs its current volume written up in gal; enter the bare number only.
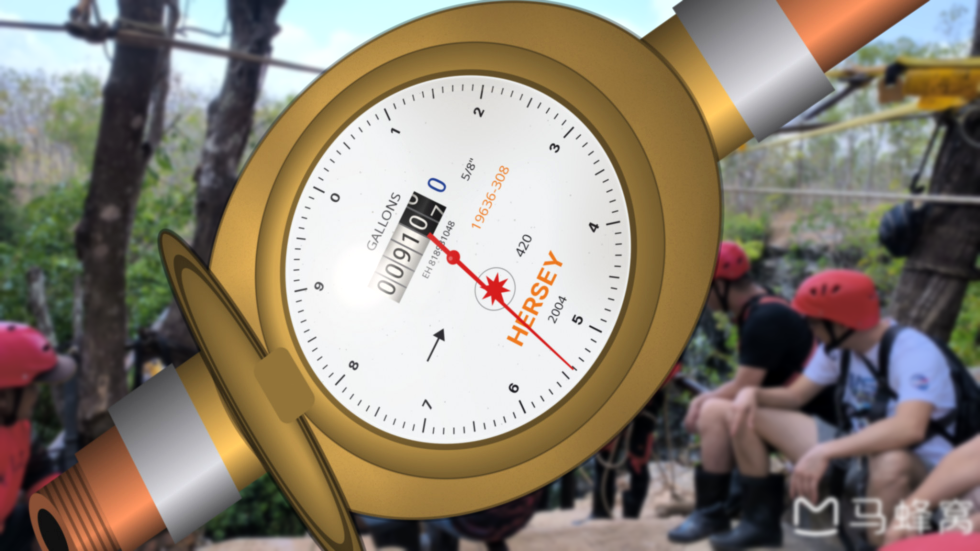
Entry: 91065.4
